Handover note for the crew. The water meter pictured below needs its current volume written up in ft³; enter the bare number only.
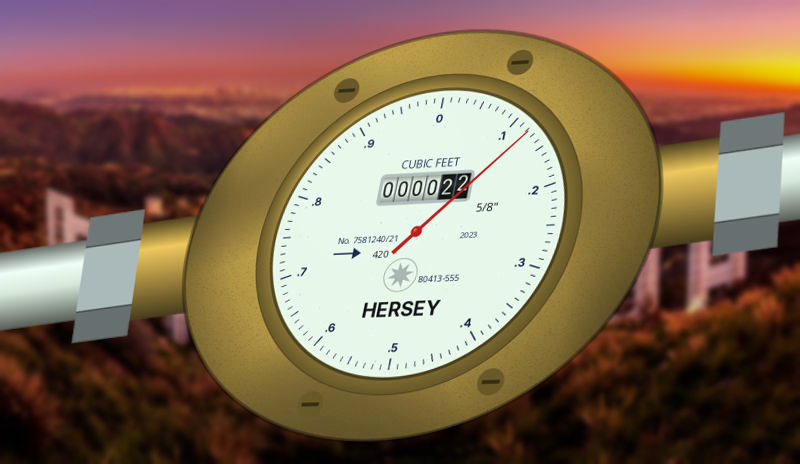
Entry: 22.12
